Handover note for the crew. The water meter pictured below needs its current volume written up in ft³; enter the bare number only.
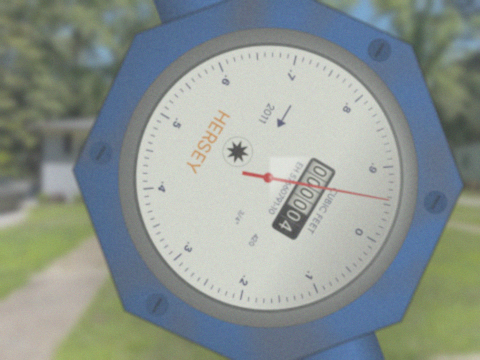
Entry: 3.94
